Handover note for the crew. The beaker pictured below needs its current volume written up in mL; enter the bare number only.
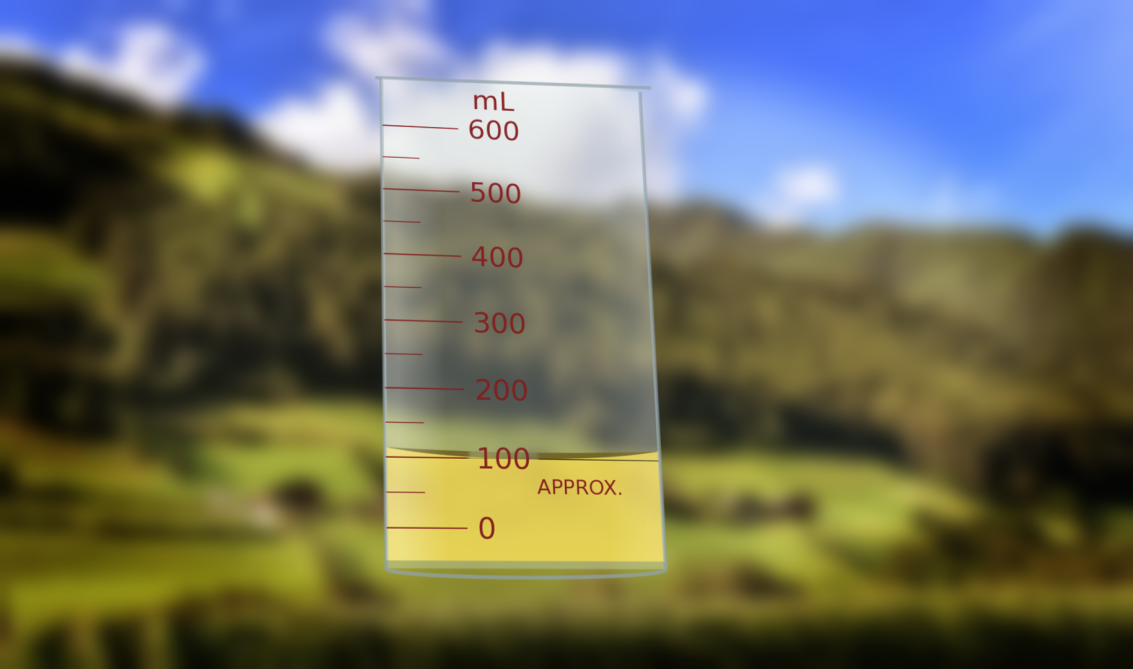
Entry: 100
